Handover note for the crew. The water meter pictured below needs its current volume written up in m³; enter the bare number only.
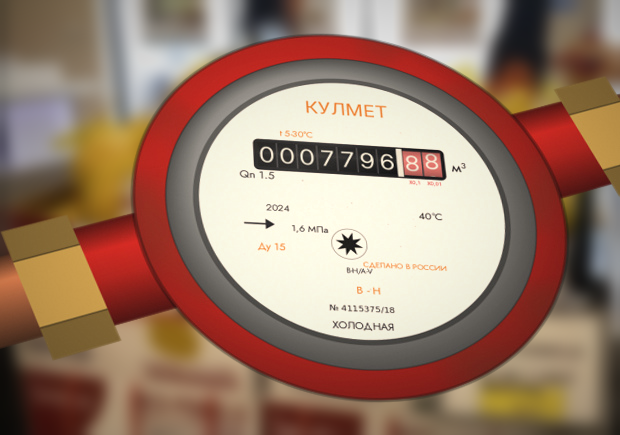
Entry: 7796.88
